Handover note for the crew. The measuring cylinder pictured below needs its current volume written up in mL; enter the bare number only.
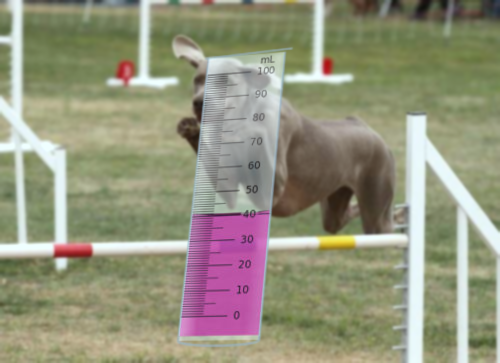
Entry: 40
